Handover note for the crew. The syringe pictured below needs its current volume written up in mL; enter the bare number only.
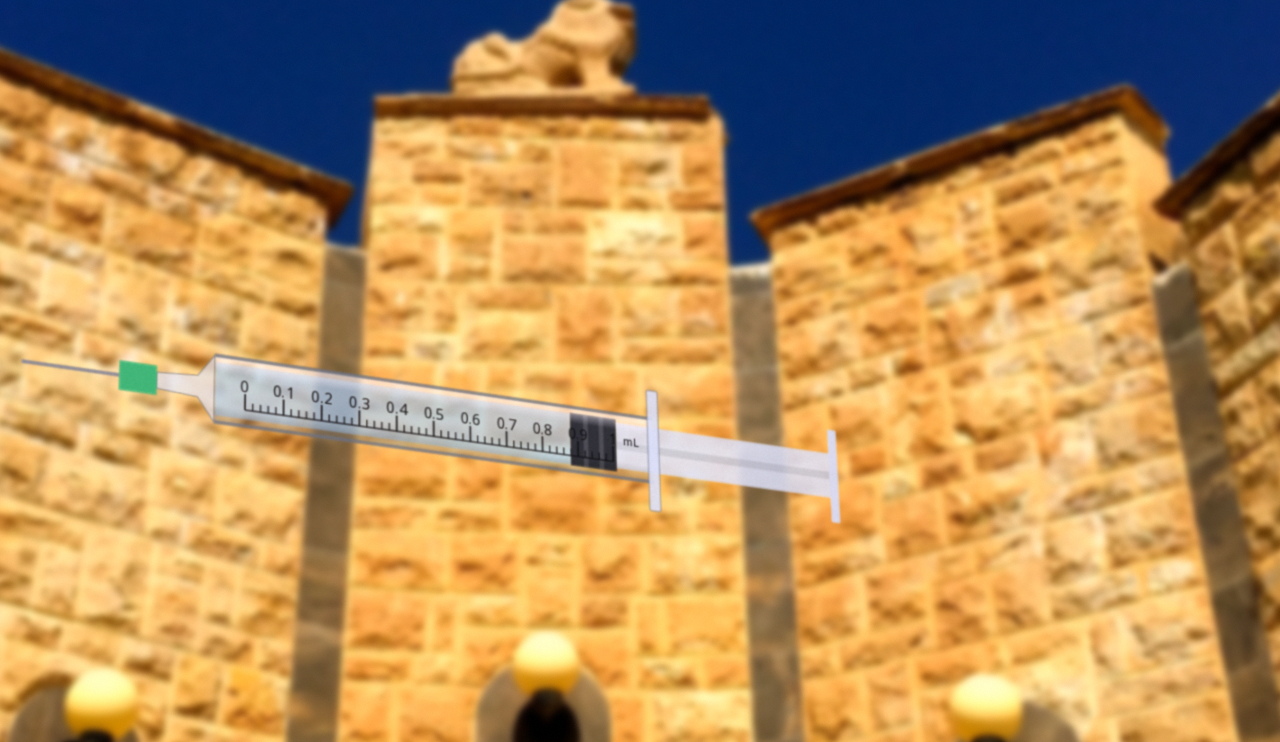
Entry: 0.88
